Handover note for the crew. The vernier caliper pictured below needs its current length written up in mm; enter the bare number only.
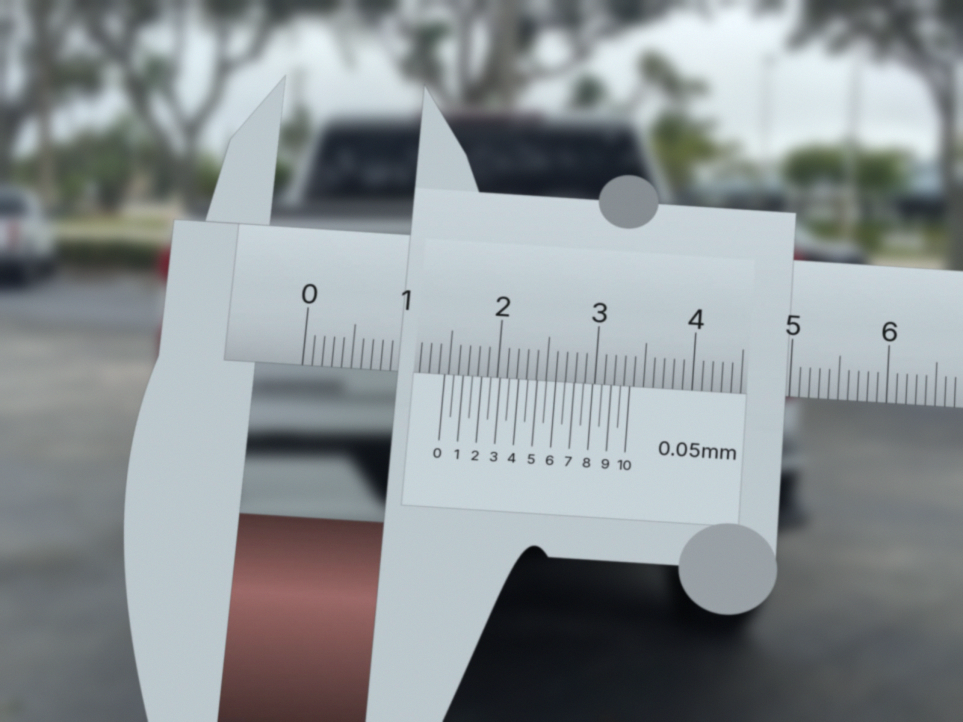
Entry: 14.6
